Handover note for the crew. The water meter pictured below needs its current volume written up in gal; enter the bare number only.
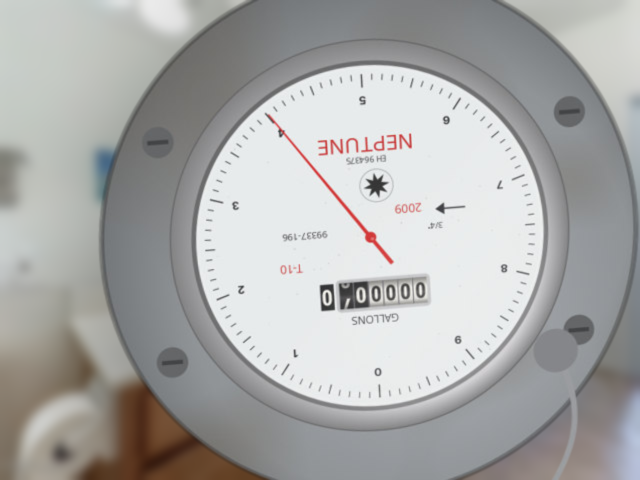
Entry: 74.0
